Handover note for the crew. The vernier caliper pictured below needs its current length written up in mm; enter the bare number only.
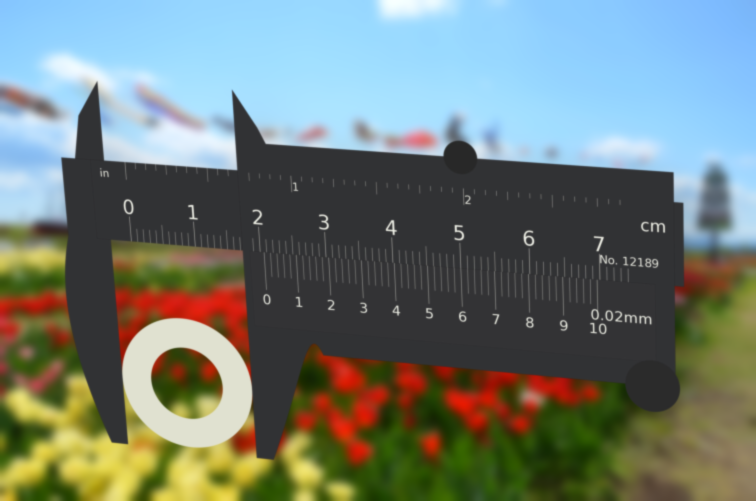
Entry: 20.6
